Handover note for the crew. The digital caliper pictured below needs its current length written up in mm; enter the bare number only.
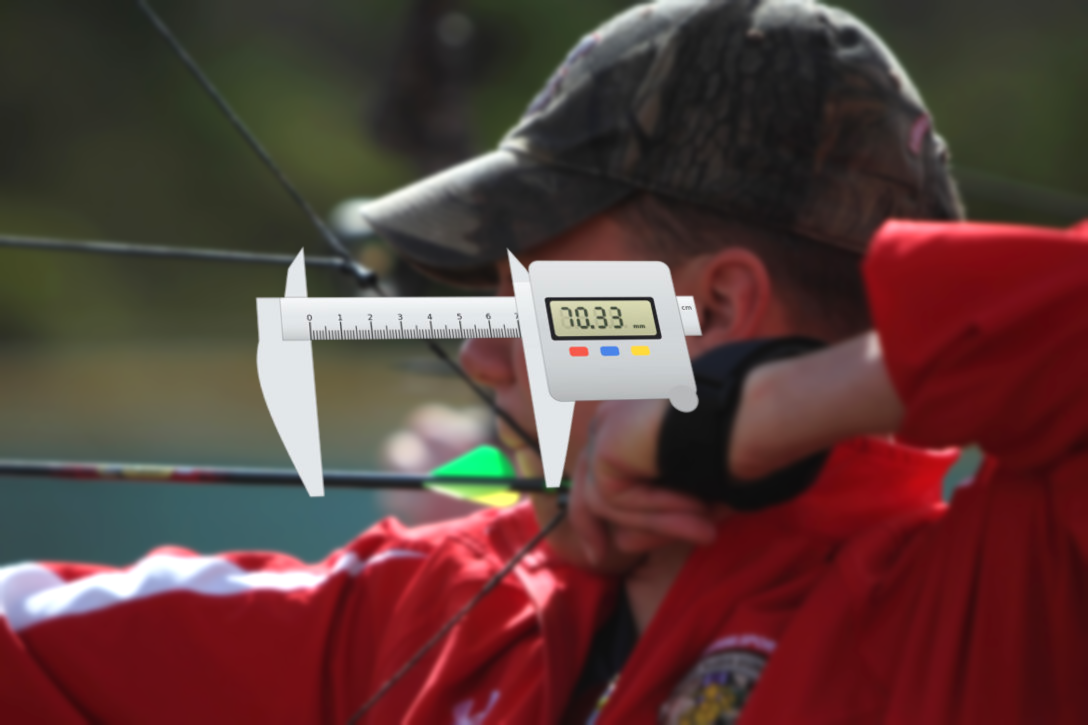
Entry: 70.33
